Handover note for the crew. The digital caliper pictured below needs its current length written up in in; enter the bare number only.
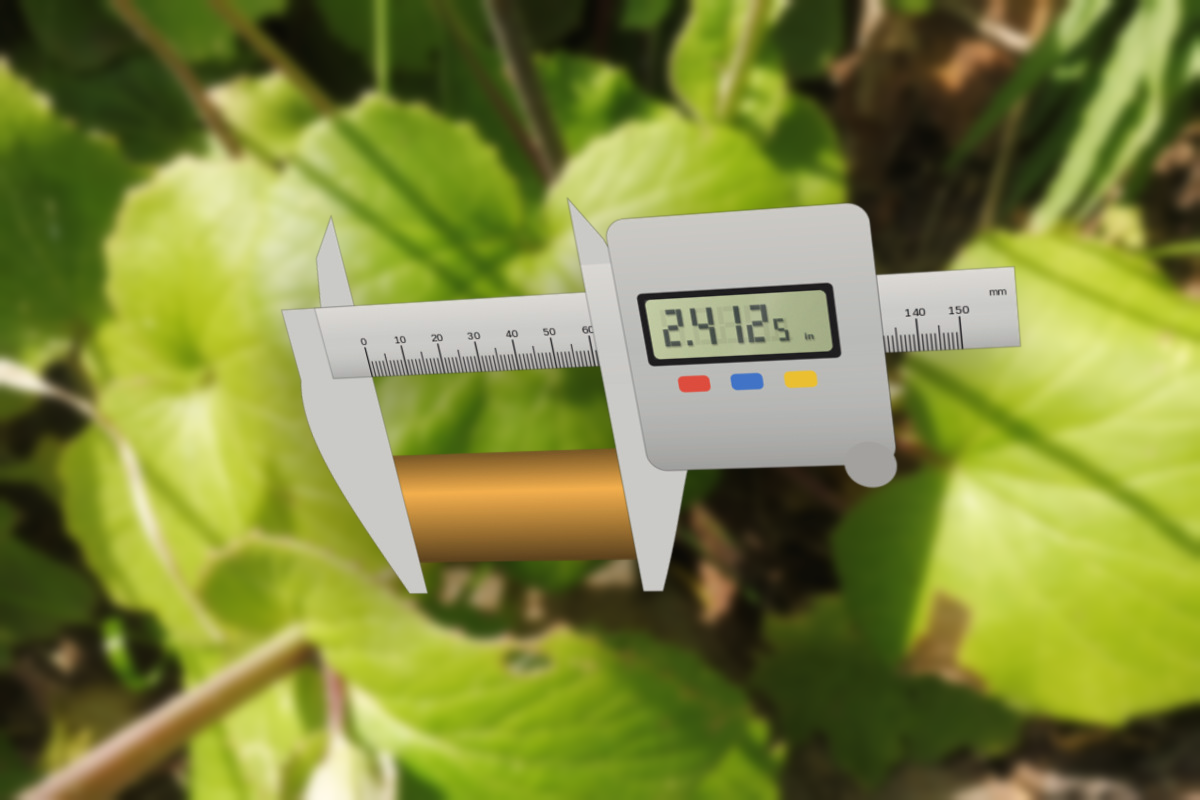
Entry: 2.4125
